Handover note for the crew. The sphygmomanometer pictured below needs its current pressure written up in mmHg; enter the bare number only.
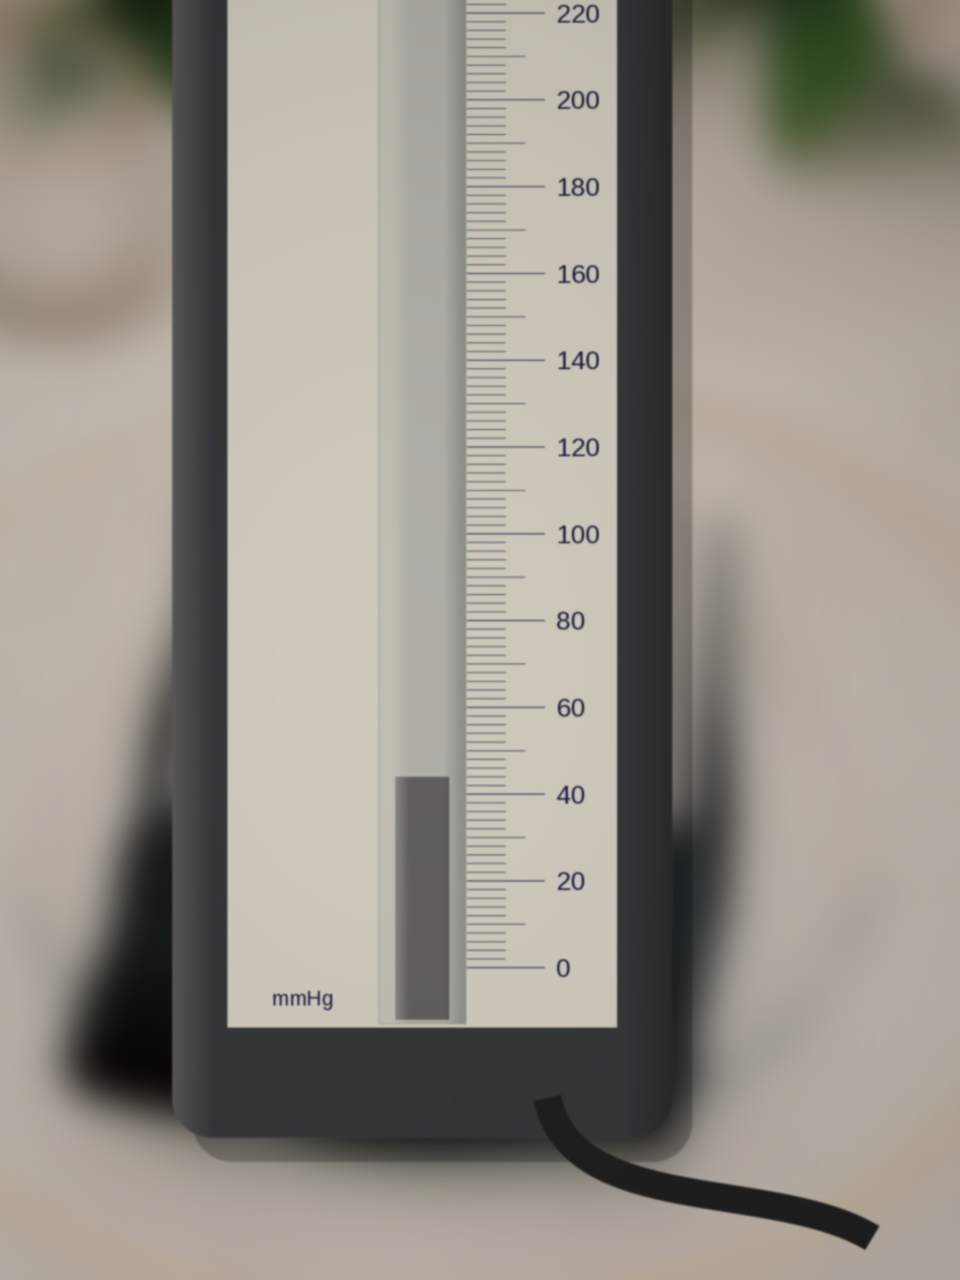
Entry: 44
